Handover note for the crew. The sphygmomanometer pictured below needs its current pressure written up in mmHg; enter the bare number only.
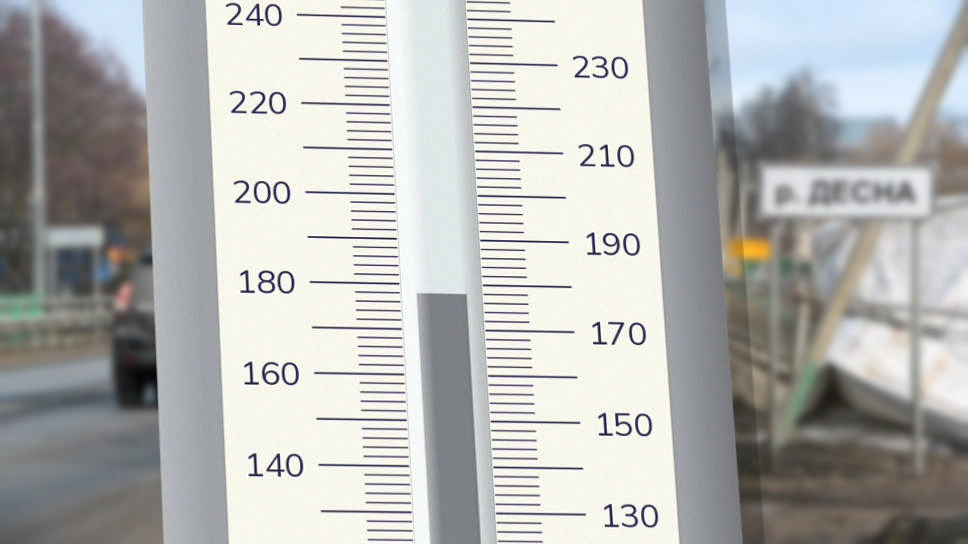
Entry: 178
